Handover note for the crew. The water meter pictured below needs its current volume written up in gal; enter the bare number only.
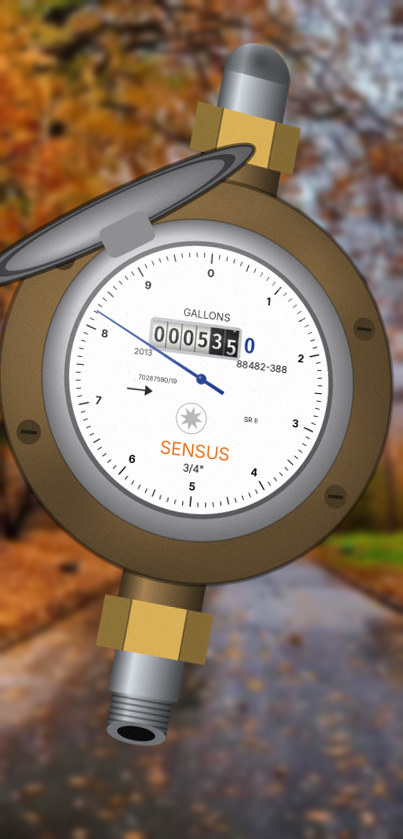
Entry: 5348.2
